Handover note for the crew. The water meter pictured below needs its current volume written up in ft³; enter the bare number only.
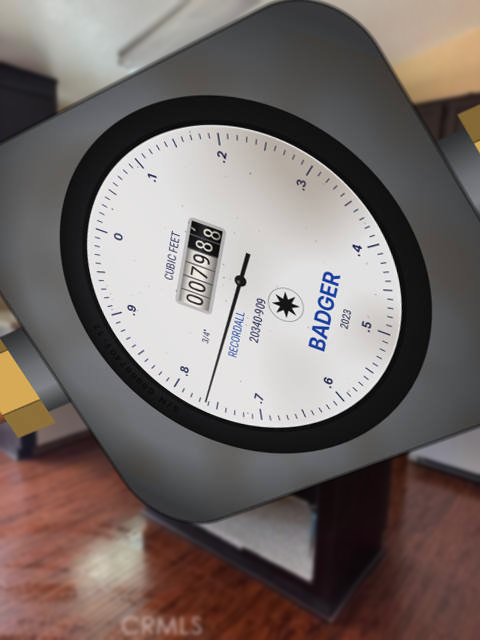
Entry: 7987.76
